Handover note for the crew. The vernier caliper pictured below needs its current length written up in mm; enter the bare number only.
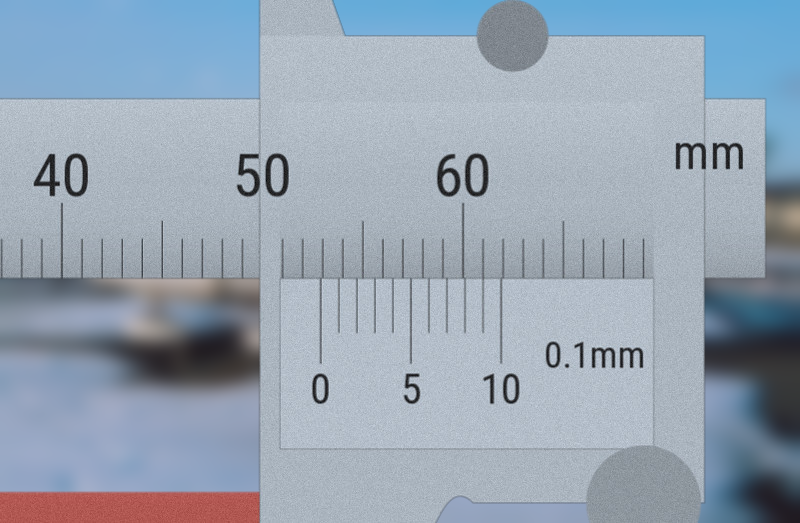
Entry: 52.9
